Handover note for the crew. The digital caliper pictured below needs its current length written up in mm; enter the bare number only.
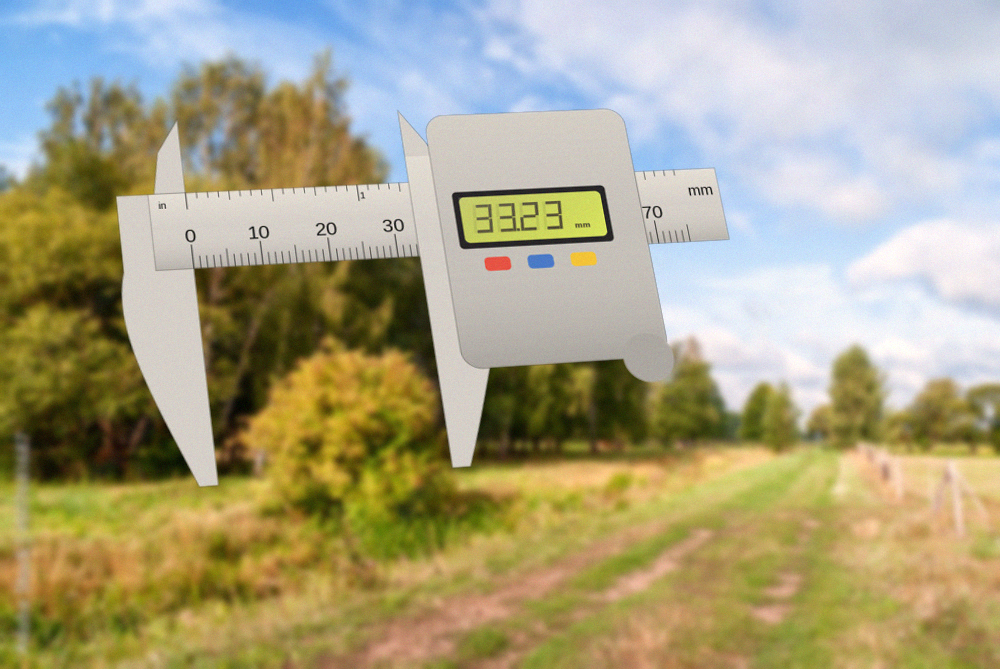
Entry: 33.23
